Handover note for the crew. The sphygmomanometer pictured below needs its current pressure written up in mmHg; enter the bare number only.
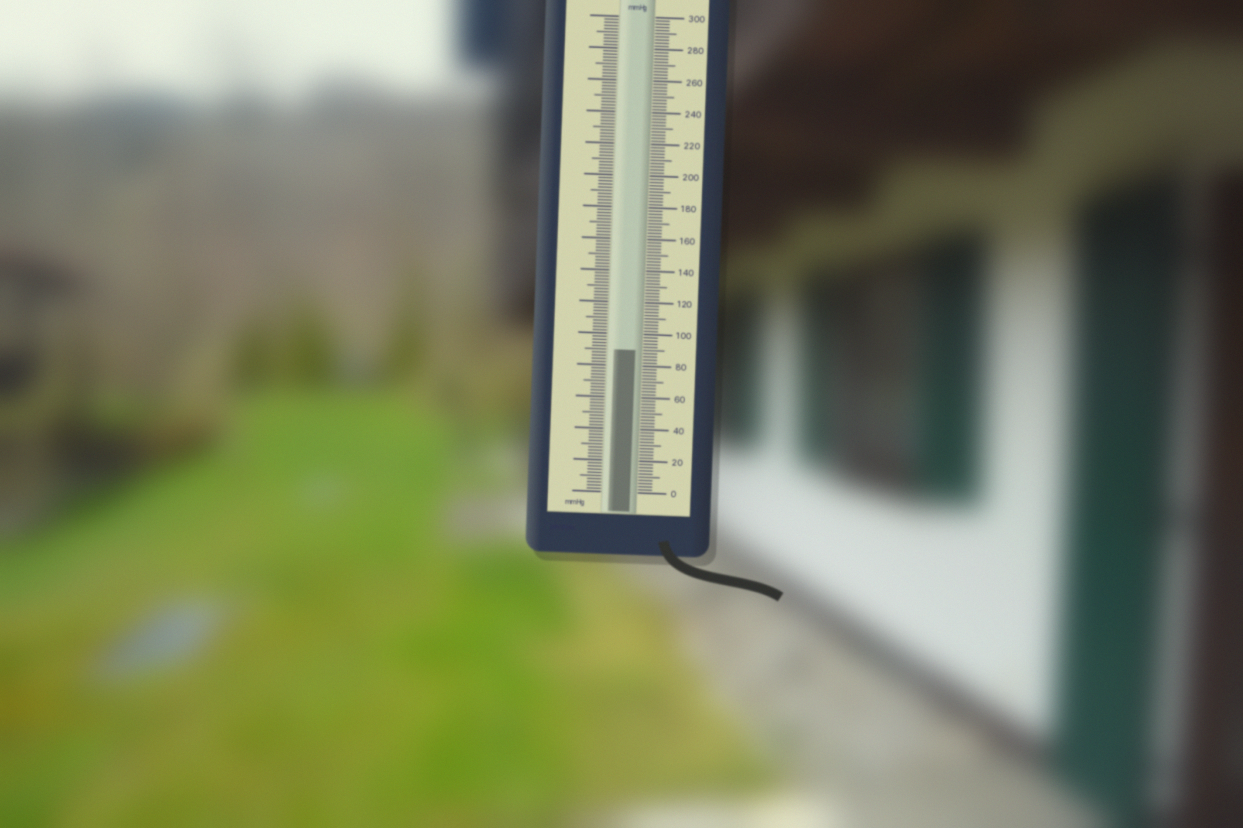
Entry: 90
